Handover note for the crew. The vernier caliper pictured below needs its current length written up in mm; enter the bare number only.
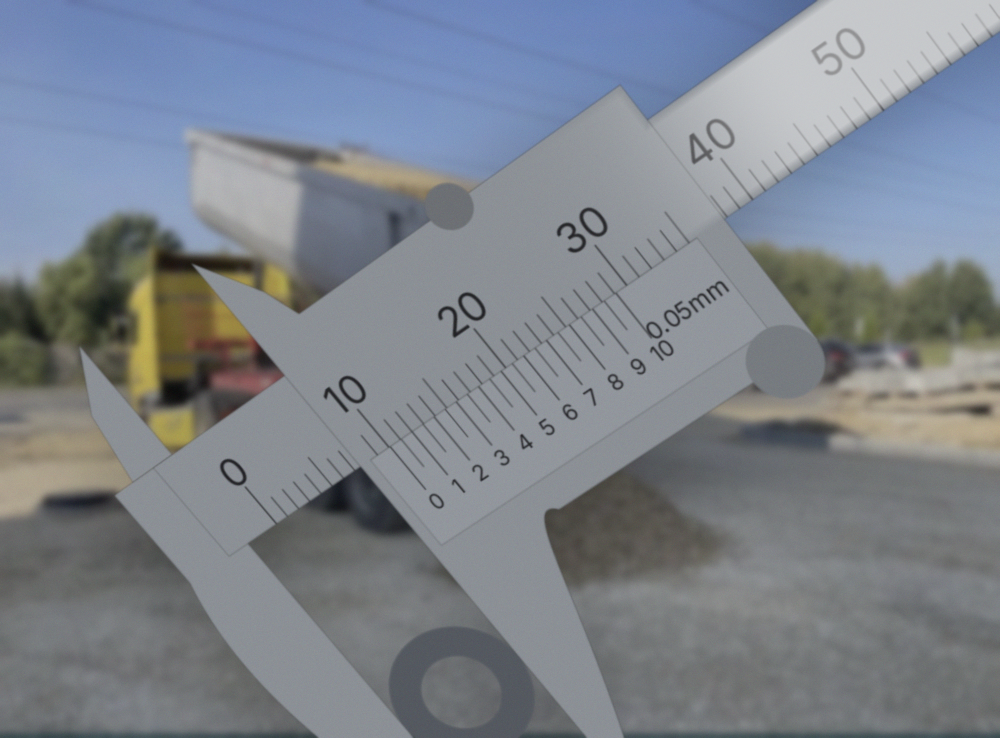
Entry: 10.1
